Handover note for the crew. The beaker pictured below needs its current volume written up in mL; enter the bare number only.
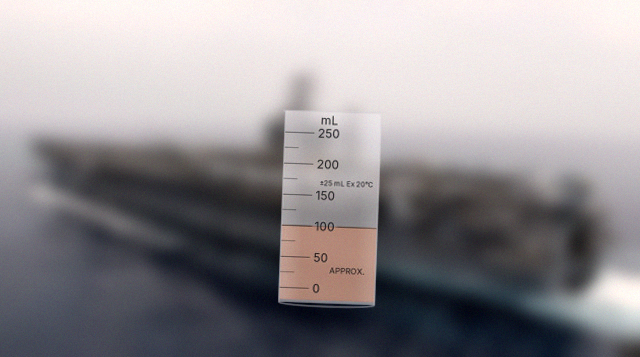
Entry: 100
